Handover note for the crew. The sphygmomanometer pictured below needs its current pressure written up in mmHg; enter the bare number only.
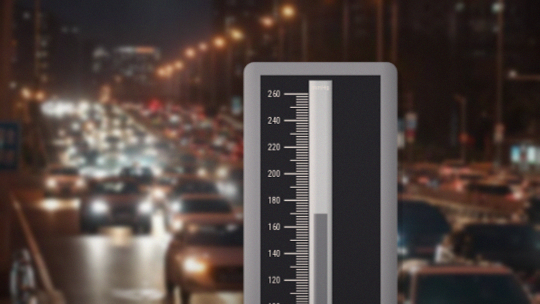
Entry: 170
